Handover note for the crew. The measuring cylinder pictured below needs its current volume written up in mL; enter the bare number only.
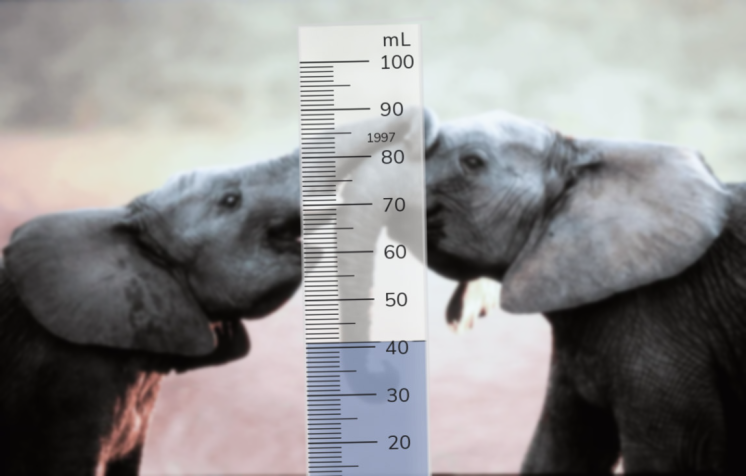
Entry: 41
